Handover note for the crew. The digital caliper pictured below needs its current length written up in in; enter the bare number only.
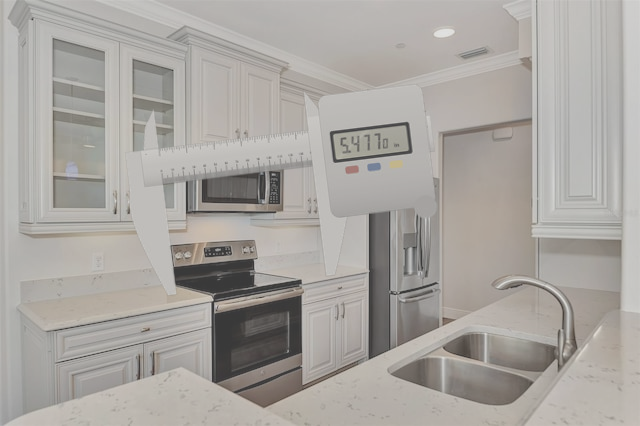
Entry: 5.4770
